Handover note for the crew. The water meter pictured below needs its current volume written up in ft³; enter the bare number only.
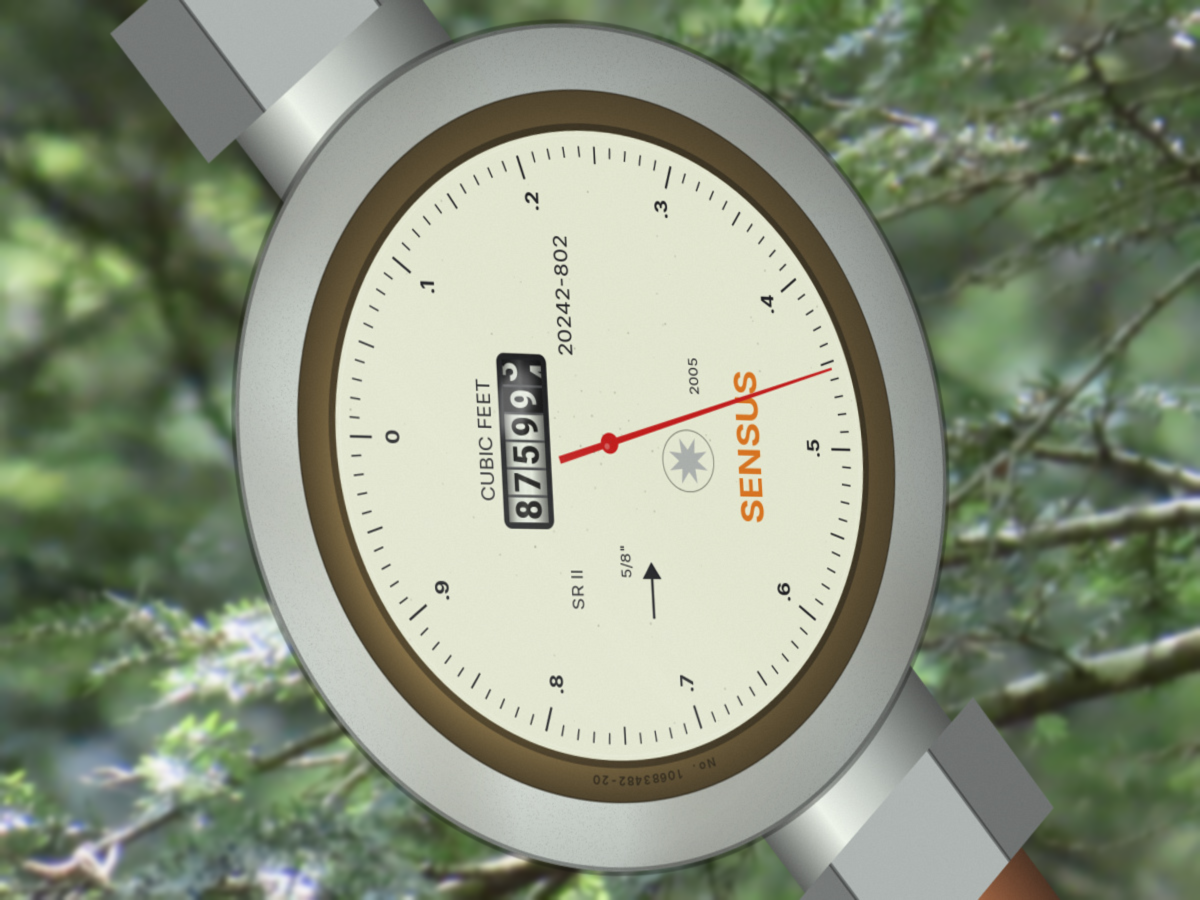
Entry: 875993.45
